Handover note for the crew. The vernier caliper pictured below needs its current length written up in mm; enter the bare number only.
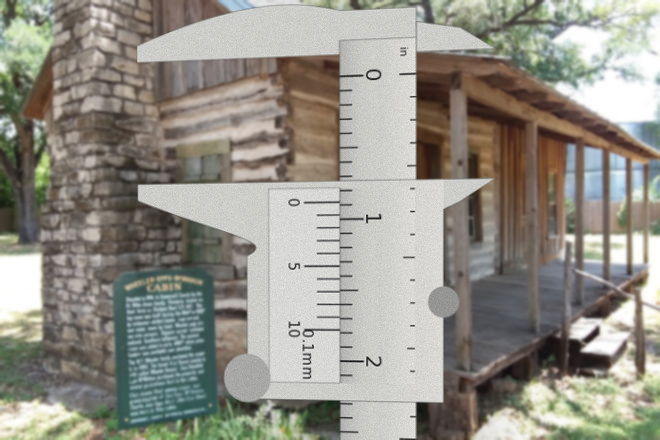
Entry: 8.8
